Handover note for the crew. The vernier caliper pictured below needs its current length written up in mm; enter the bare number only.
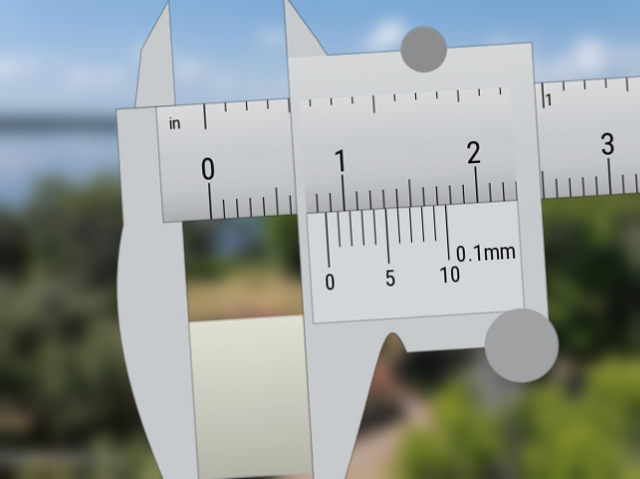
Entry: 8.6
